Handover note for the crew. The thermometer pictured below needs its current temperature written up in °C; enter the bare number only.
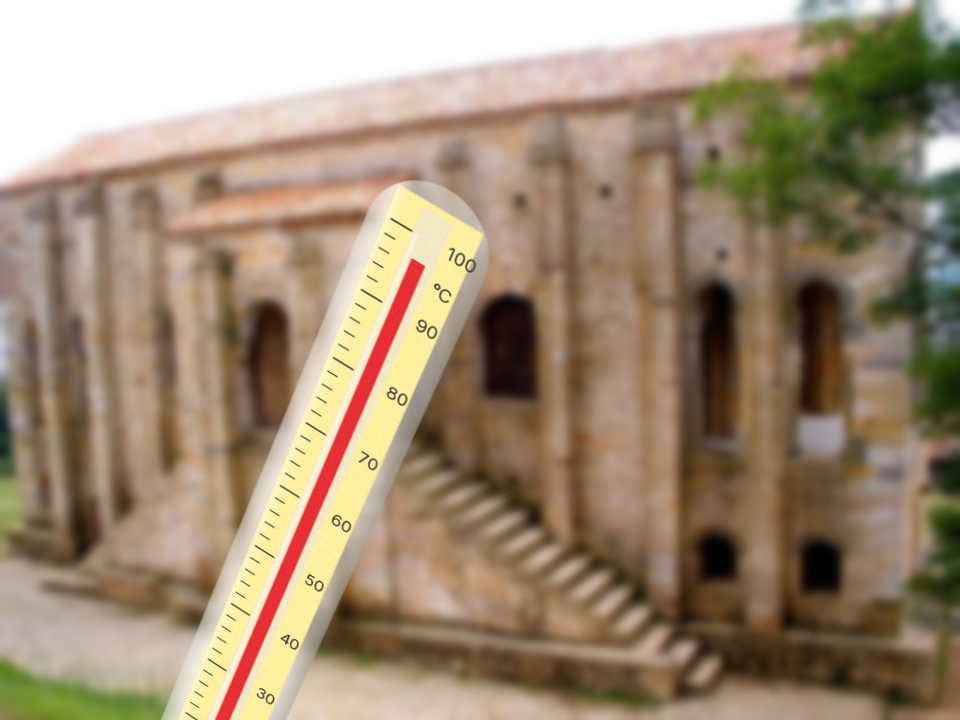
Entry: 97
